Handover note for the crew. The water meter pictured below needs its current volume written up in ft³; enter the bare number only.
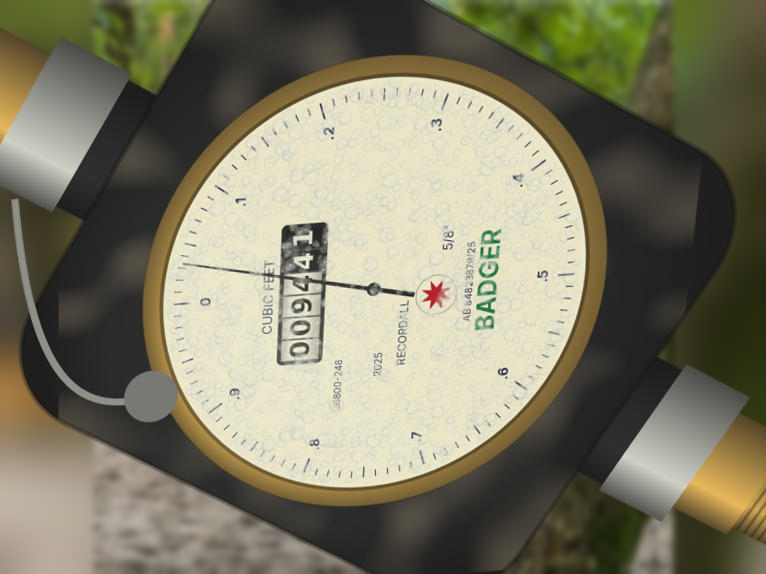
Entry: 9441.03
